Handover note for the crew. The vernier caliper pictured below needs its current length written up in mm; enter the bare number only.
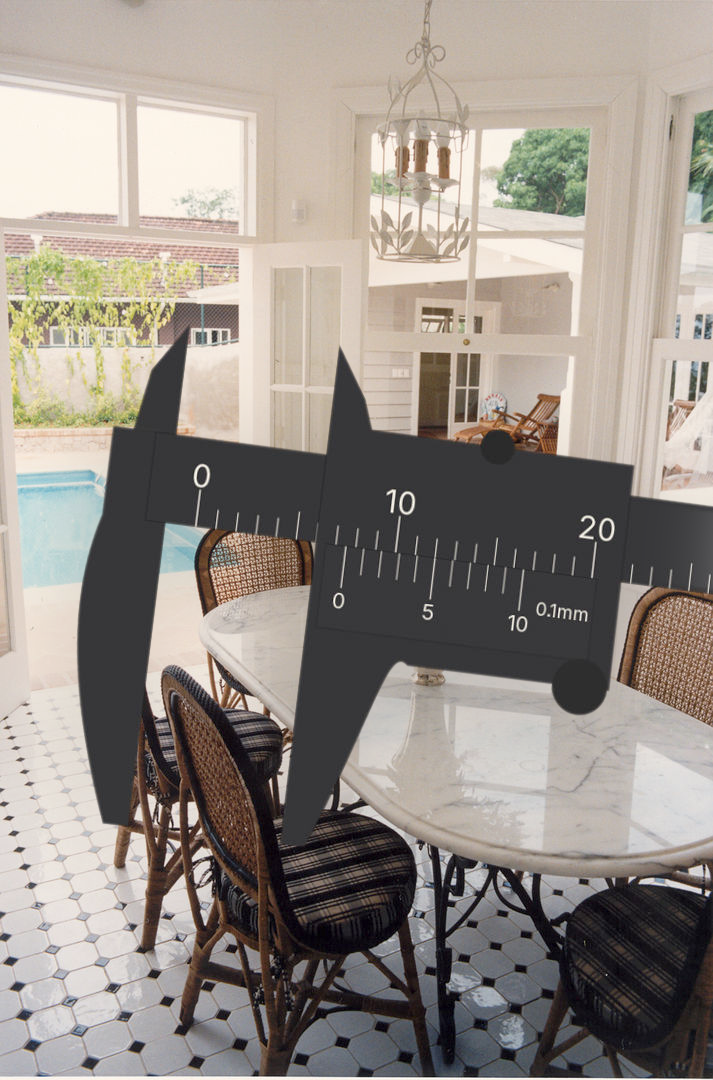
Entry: 7.5
